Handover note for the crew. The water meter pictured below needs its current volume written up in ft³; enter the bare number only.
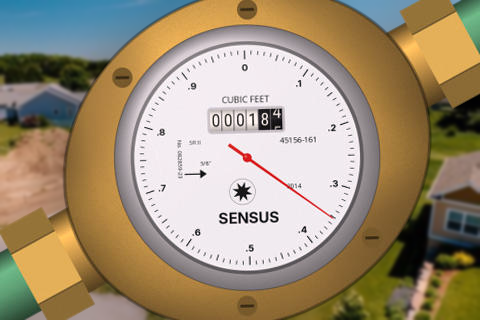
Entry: 184.35
